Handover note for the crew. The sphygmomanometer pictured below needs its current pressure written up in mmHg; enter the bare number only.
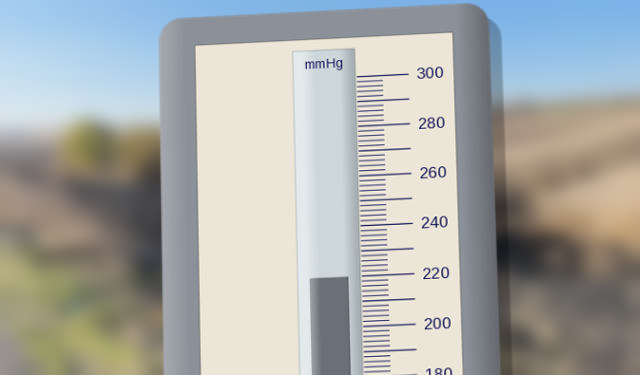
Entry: 220
